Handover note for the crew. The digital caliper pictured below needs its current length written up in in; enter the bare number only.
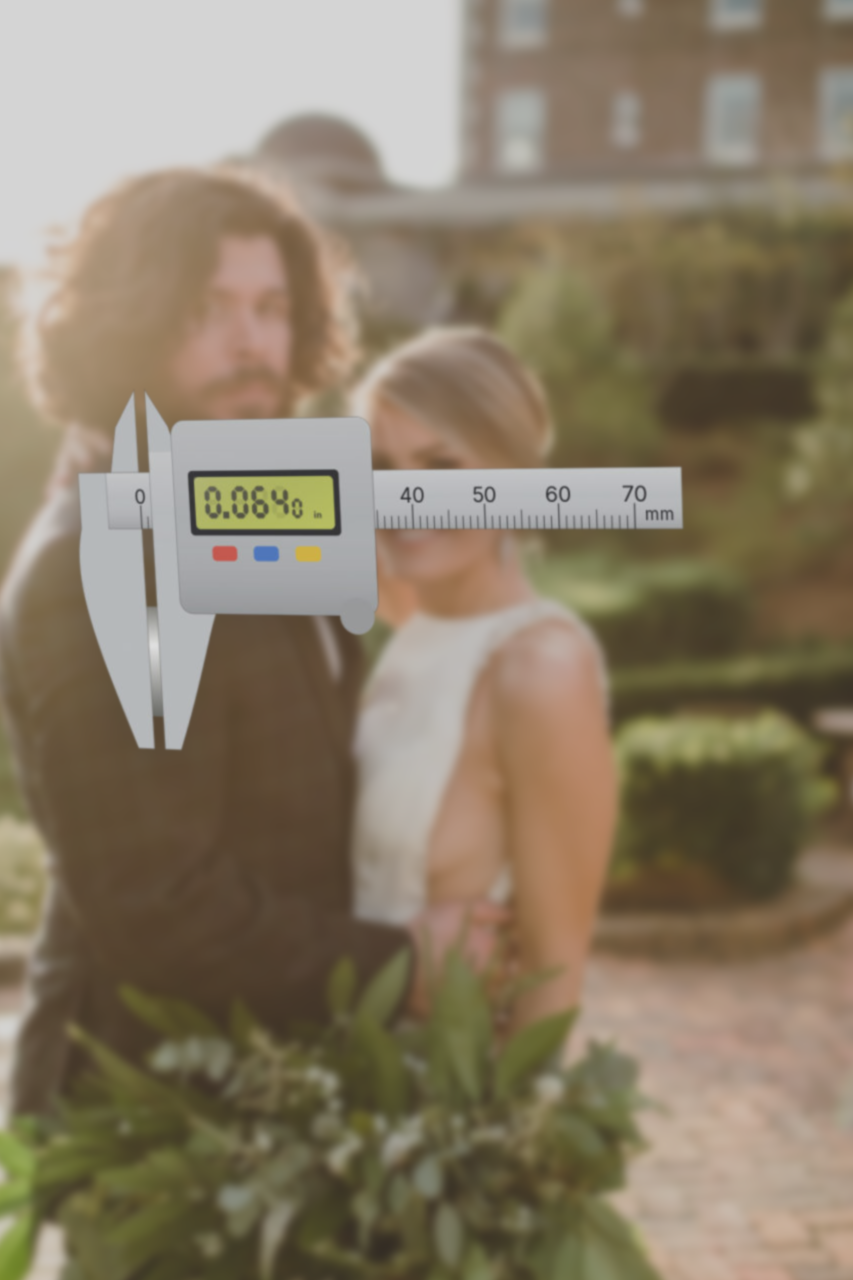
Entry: 0.0640
